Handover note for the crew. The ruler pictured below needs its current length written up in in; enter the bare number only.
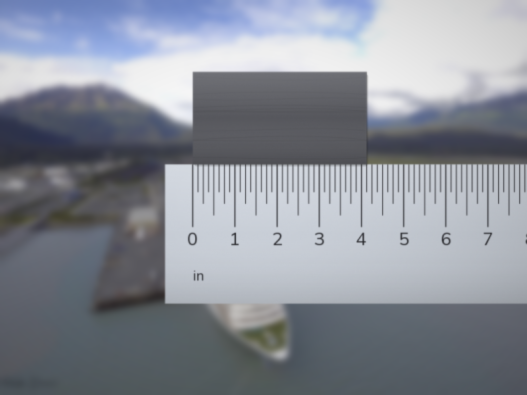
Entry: 4.125
